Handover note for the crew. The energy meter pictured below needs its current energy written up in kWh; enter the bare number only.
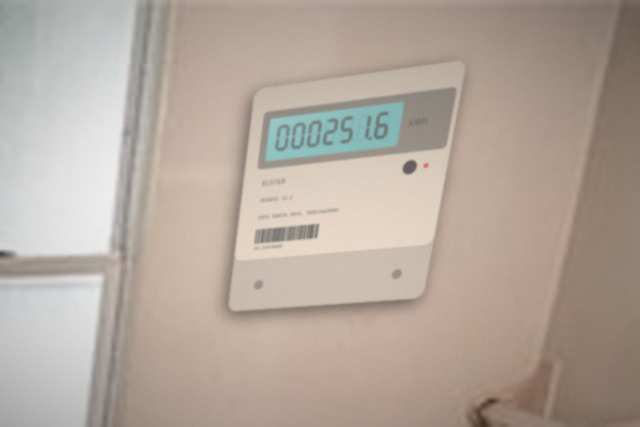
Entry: 251.6
